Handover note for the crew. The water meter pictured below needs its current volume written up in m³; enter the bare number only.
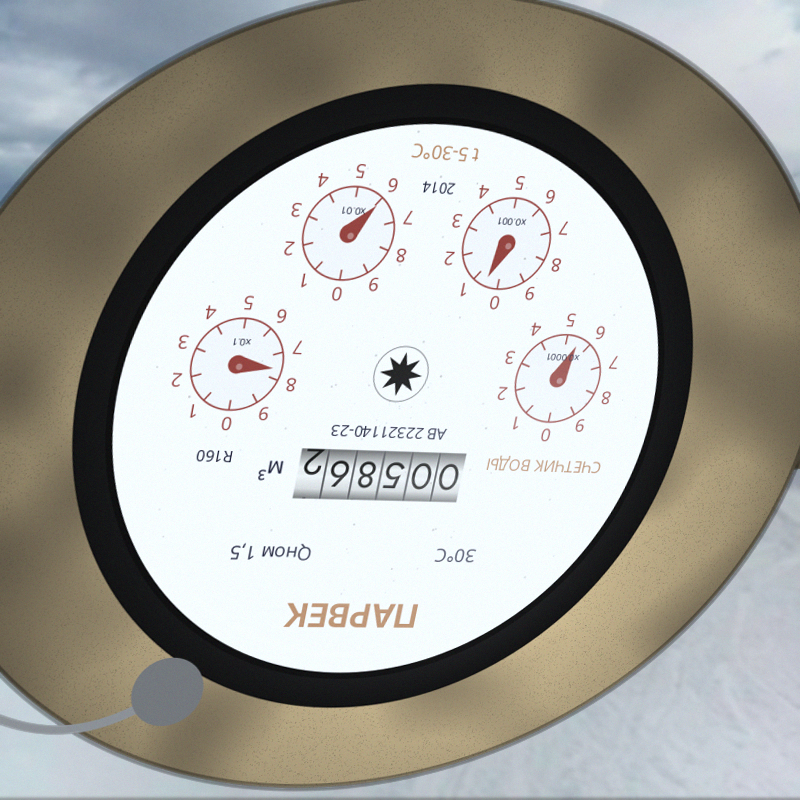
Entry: 5861.7605
